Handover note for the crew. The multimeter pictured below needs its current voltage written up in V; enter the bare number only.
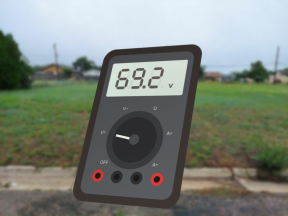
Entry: 69.2
